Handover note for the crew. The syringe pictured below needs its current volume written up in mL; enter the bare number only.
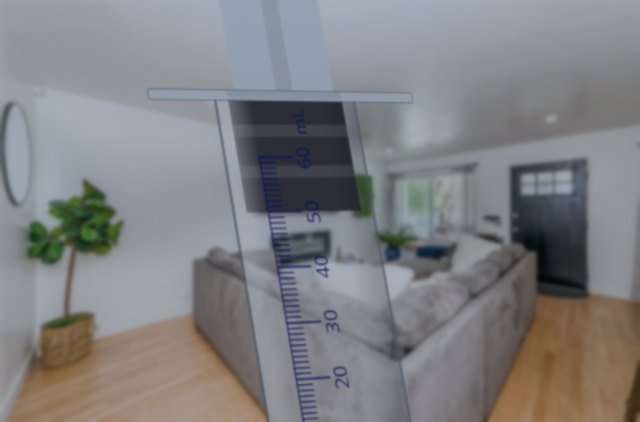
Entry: 50
